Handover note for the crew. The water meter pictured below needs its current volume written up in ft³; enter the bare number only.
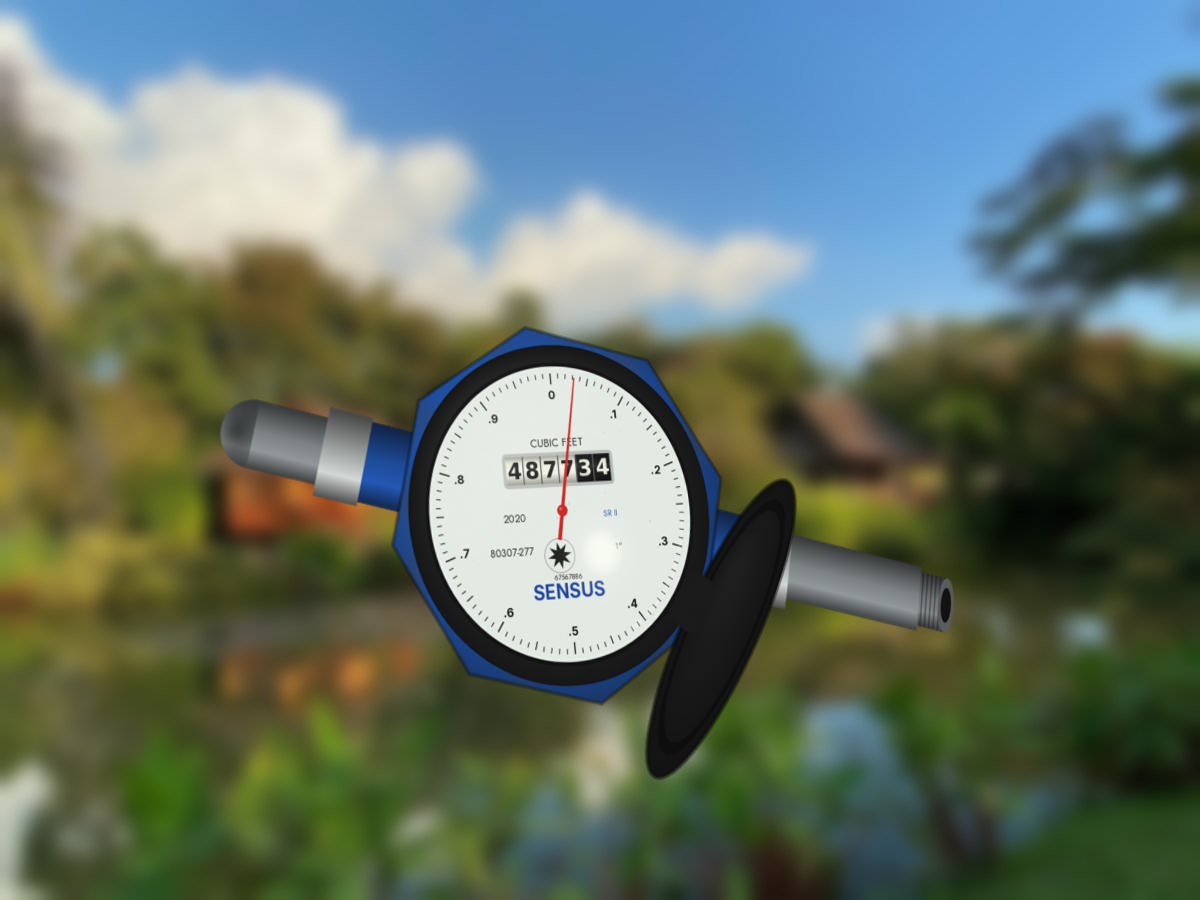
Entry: 487734.03
